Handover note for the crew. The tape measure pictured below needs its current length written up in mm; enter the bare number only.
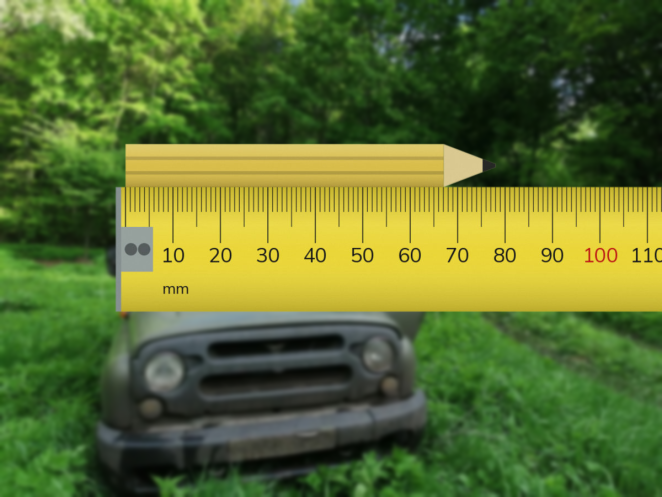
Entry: 78
